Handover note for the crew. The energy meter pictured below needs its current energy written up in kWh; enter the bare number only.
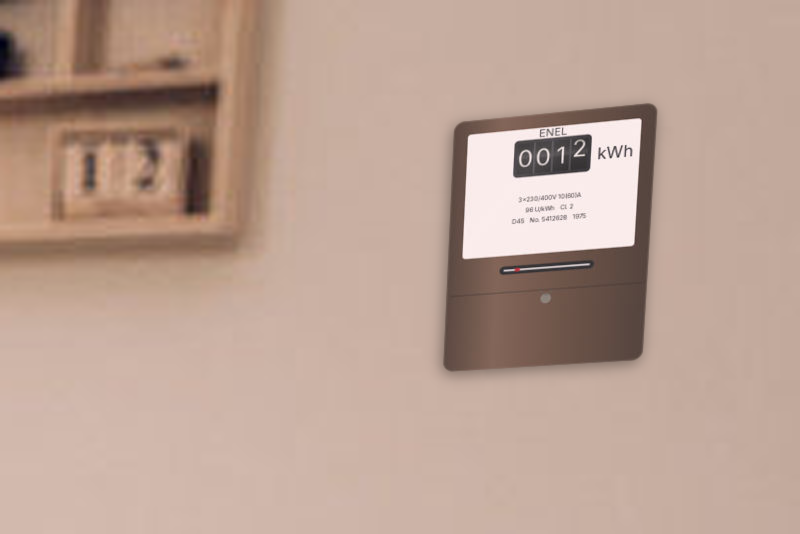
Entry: 12
